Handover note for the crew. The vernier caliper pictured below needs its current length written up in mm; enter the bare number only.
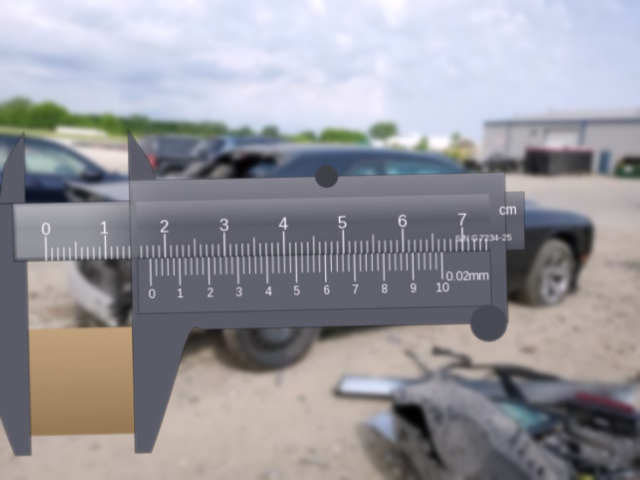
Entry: 17.5
